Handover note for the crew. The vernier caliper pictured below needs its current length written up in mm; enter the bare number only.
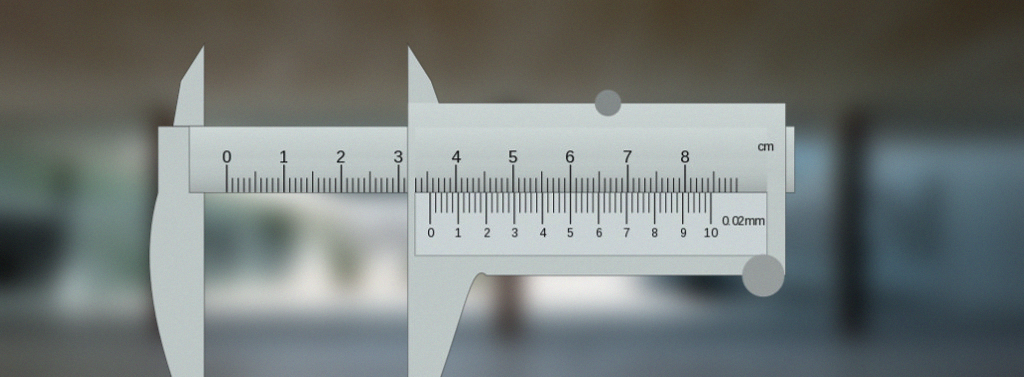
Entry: 35.5
